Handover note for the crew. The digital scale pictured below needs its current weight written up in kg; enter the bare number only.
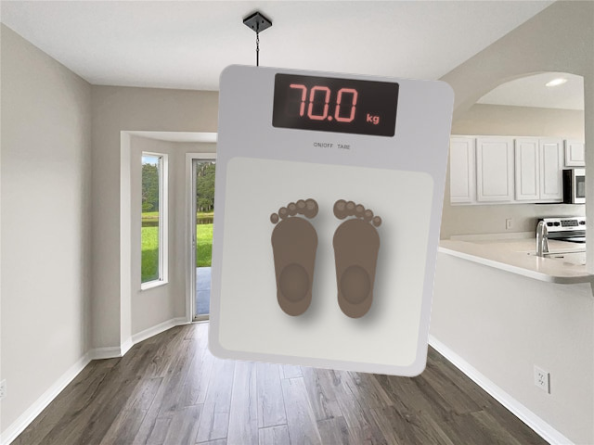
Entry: 70.0
